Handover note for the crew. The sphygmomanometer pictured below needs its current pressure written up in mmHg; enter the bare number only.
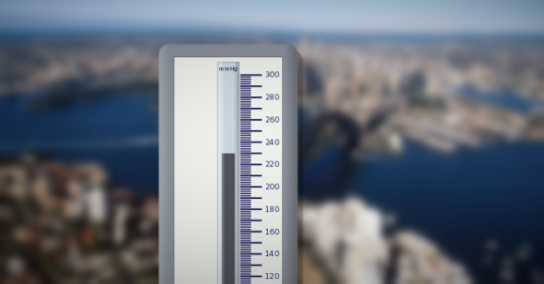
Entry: 230
